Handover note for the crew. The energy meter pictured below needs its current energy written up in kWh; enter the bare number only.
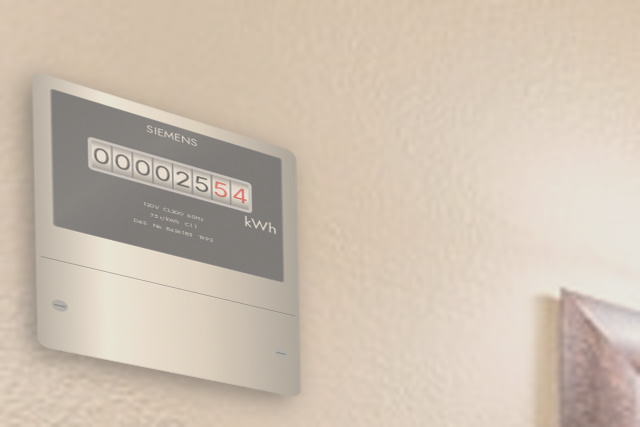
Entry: 25.54
